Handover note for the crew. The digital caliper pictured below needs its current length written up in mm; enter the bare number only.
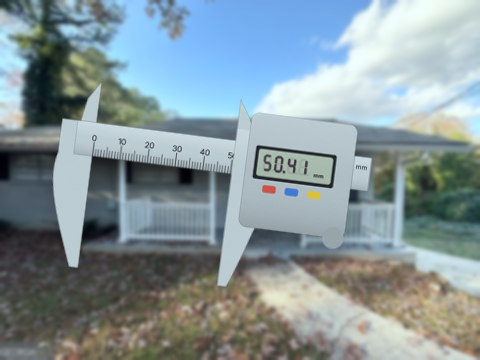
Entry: 50.41
